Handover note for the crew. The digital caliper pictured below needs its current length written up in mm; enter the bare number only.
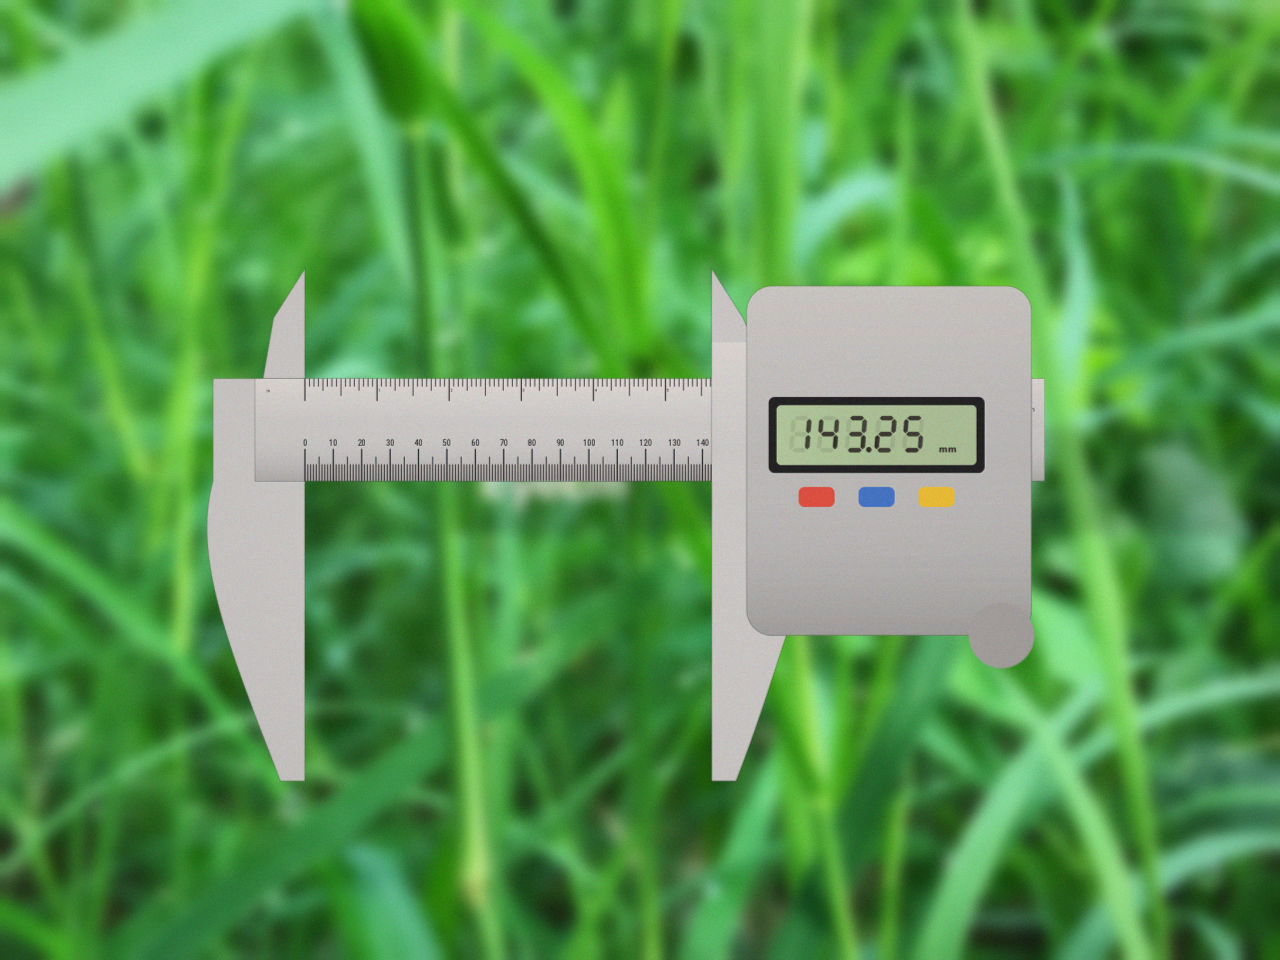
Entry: 143.25
